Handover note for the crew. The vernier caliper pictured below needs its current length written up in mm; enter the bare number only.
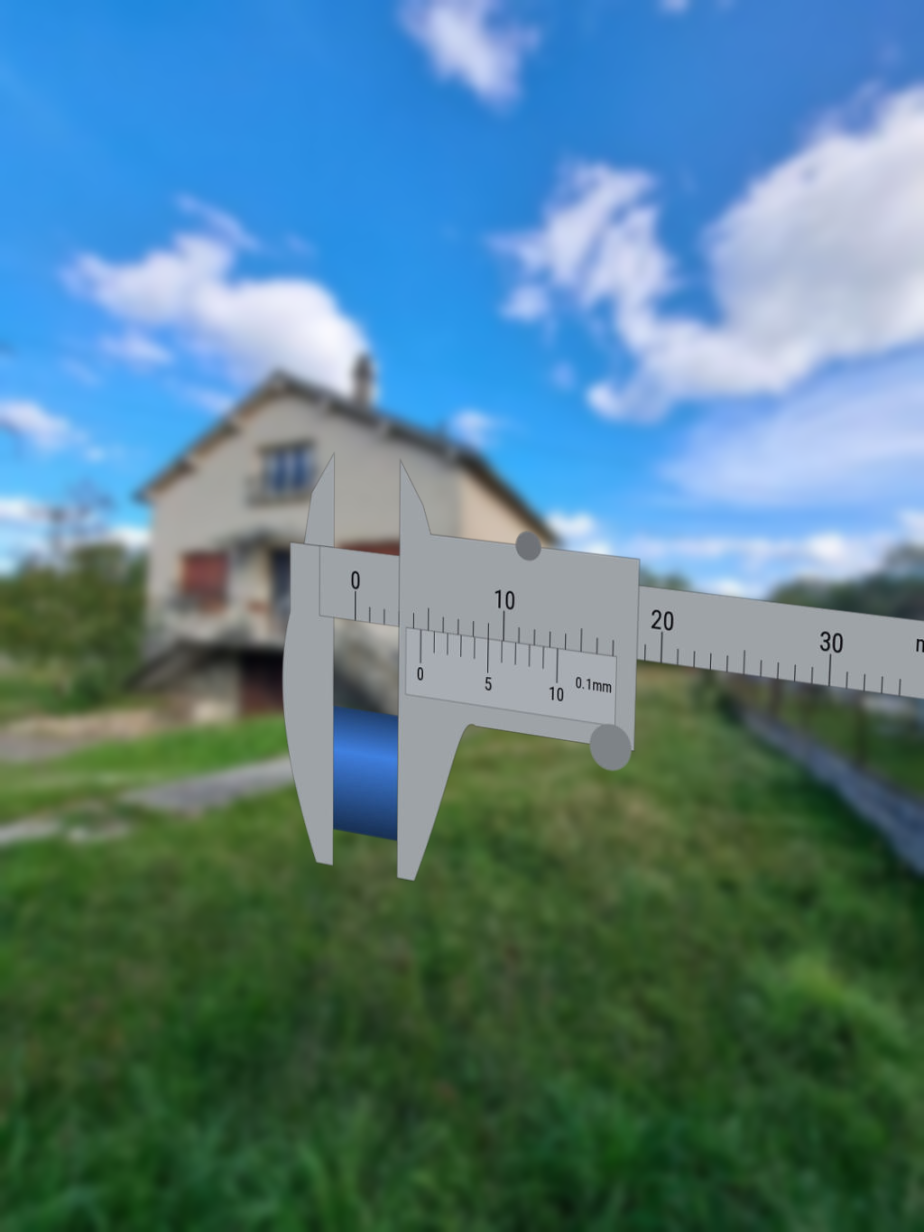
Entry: 4.5
